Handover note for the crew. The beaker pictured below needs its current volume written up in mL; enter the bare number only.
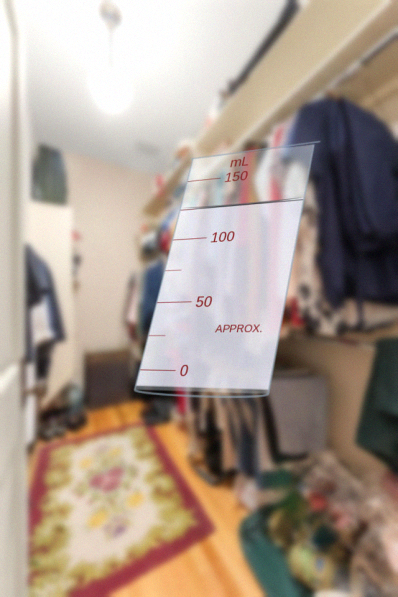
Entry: 125
